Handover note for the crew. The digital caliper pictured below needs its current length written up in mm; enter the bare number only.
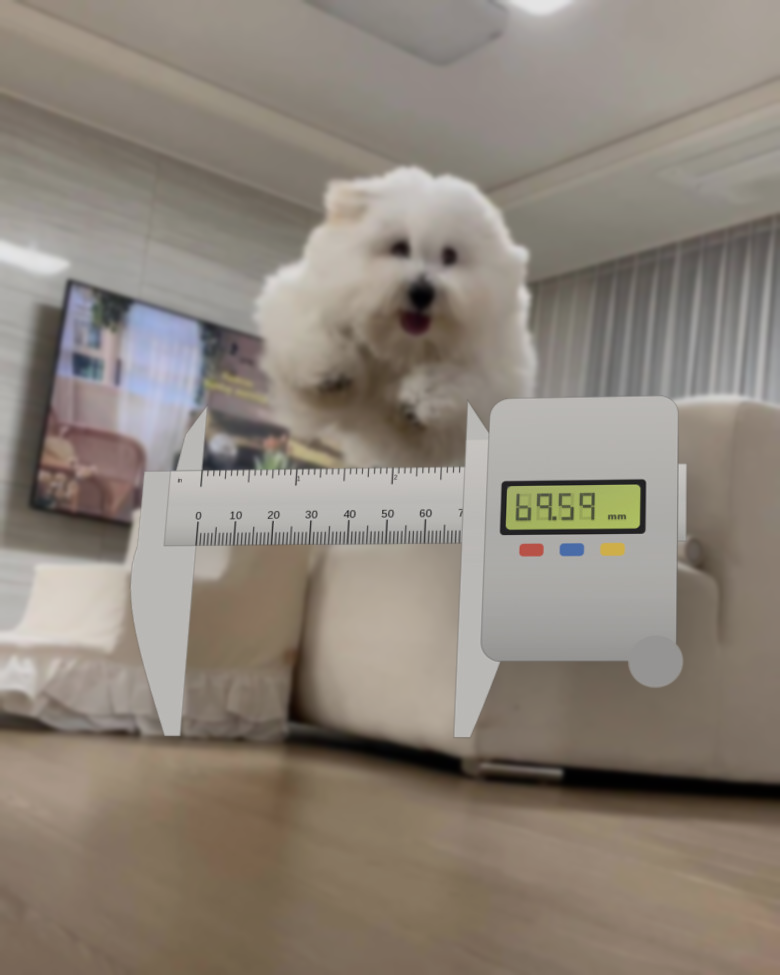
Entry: 69.59
